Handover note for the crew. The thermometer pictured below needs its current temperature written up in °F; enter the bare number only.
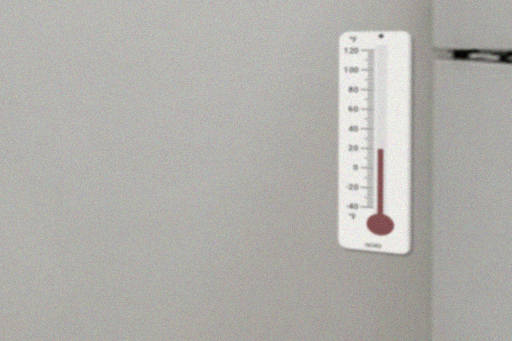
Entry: 20
